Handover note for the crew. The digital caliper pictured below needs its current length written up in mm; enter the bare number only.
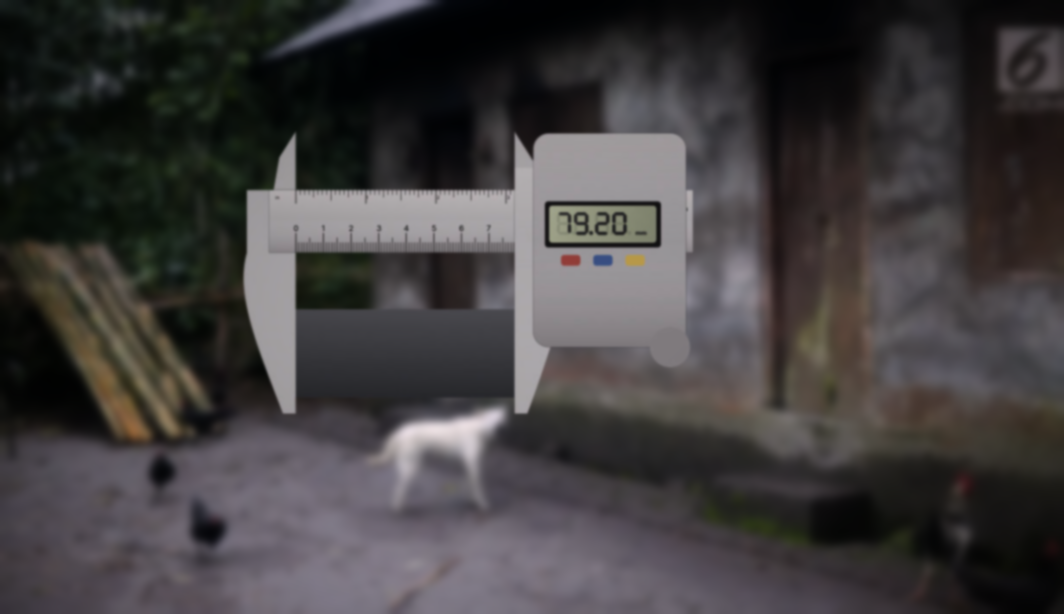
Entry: 79.20
